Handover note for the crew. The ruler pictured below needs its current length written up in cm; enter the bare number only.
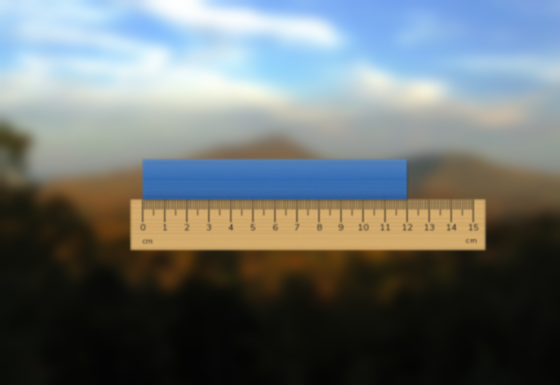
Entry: 12
